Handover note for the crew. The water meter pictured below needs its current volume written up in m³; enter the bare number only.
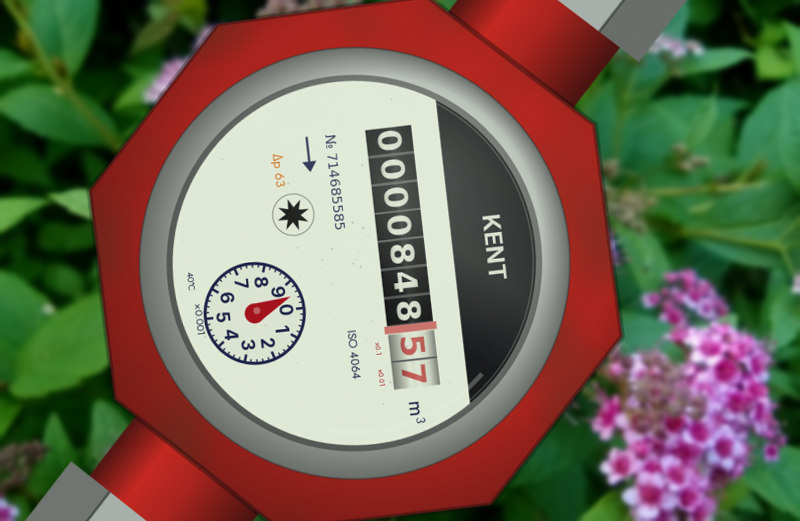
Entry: 848.569
